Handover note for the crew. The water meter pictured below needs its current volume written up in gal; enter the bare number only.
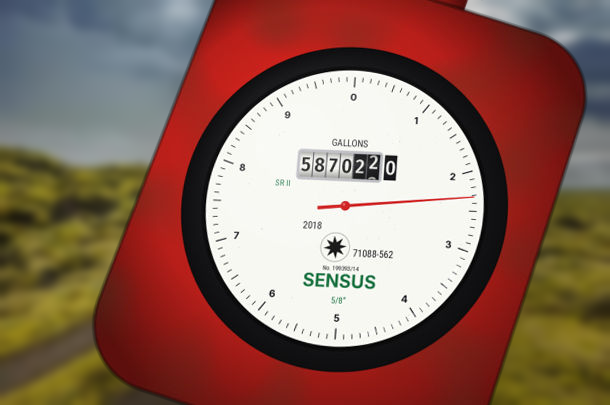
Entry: 5870222.3
